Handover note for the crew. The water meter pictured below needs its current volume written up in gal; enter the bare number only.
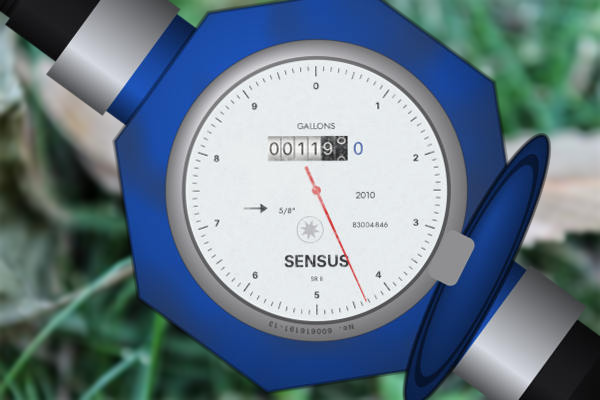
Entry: 11984.3
